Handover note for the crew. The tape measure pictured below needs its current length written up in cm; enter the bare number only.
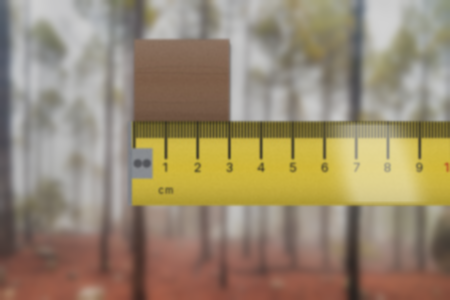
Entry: 3
